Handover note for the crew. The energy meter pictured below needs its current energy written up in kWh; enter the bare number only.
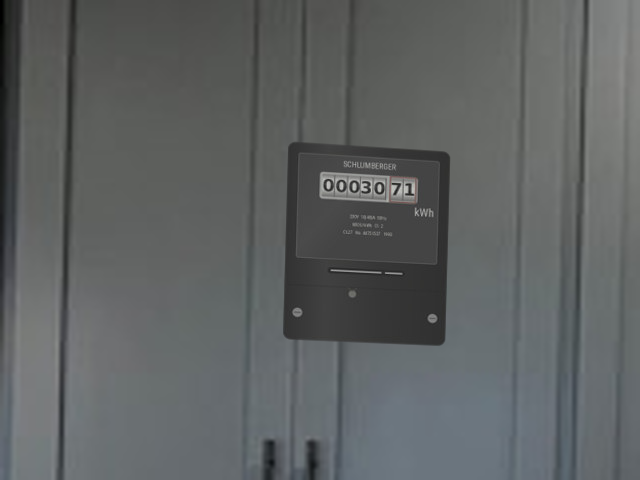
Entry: 30.71
